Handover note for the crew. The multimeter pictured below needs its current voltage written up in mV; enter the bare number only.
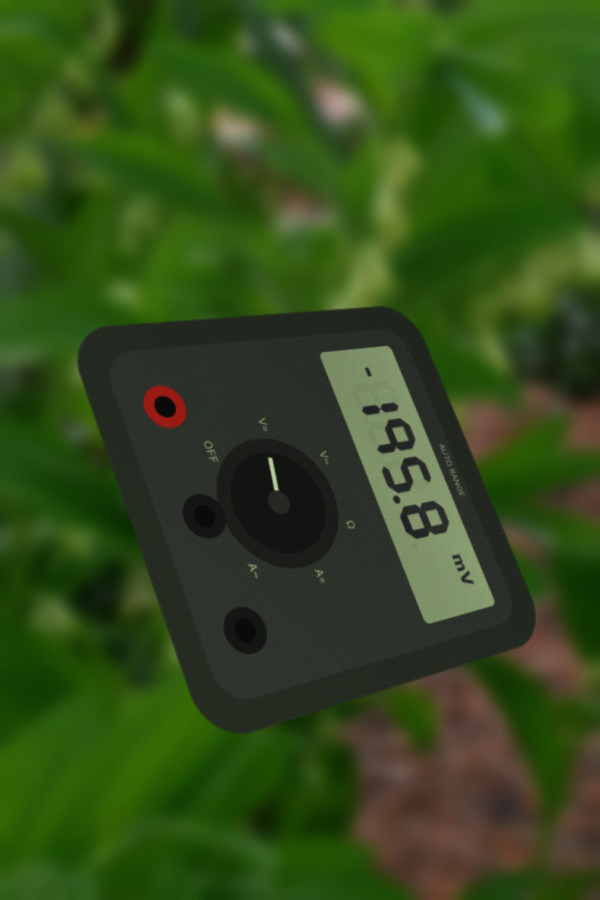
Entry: -195.8
